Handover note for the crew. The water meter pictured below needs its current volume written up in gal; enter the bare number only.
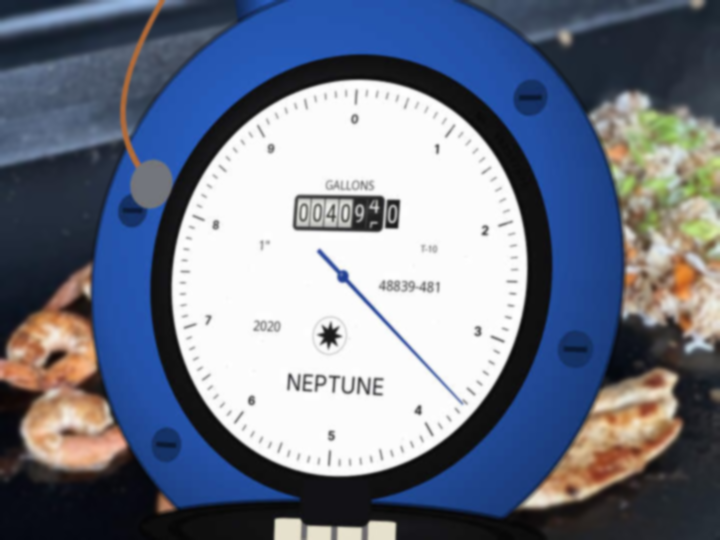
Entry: 40943.6
